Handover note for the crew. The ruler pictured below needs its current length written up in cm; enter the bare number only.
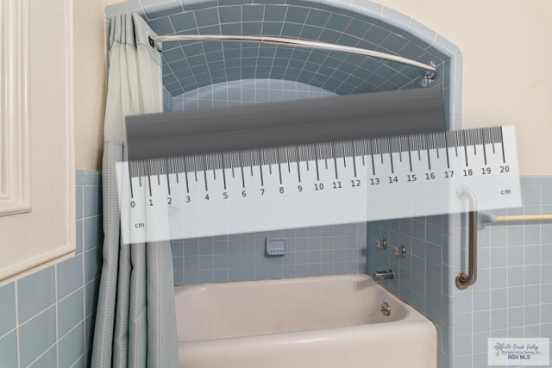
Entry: 17
